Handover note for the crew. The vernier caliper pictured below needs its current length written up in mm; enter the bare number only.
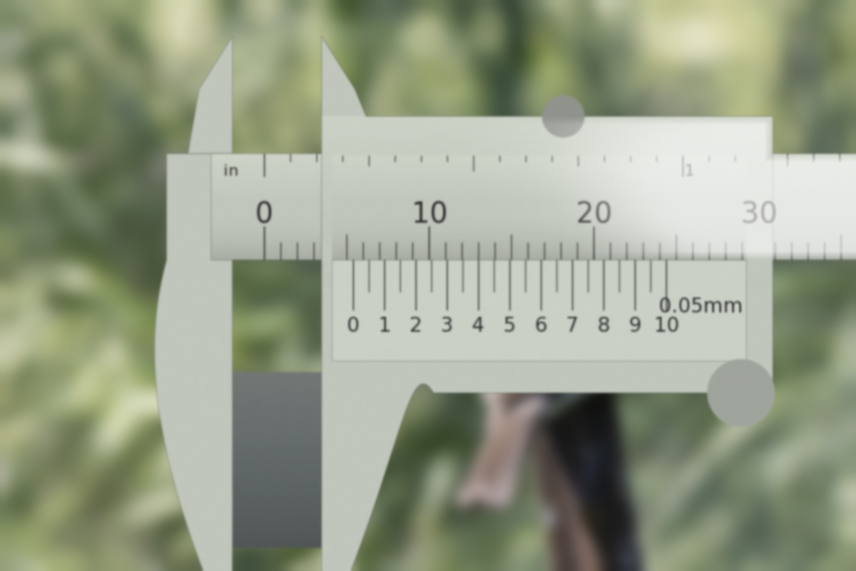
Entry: 5.4
